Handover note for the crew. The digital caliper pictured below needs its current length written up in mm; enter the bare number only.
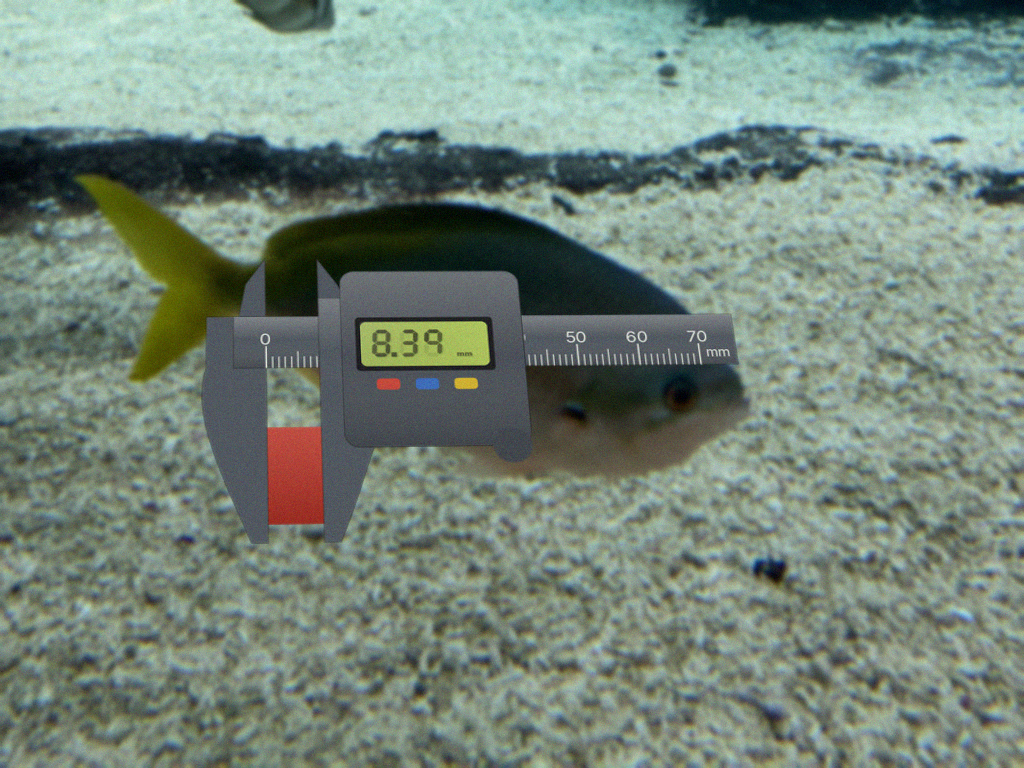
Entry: 8.39
